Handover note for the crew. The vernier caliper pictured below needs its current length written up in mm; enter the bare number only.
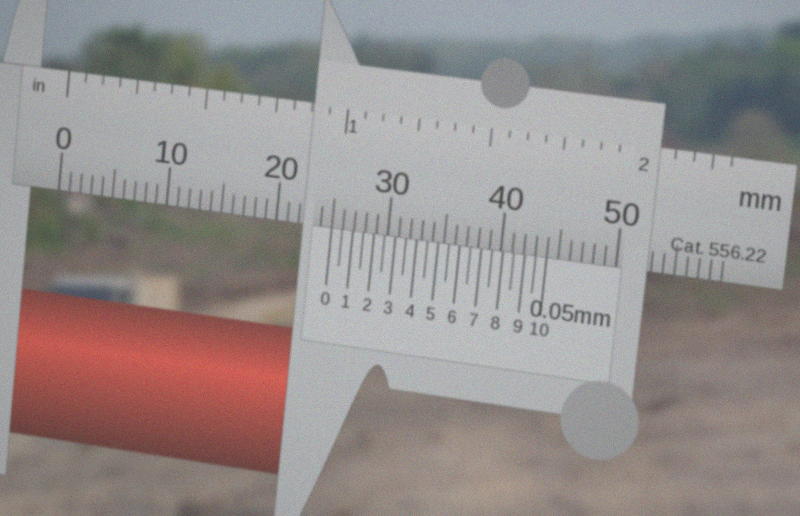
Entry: 25.0
